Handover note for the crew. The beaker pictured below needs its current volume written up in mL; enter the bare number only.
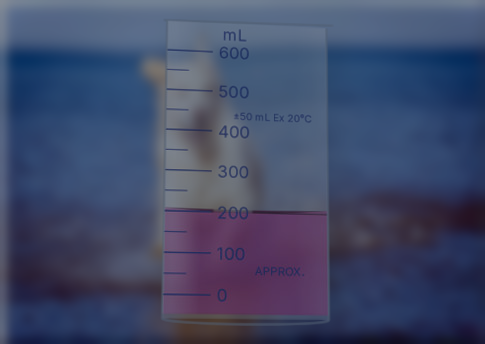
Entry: 200
